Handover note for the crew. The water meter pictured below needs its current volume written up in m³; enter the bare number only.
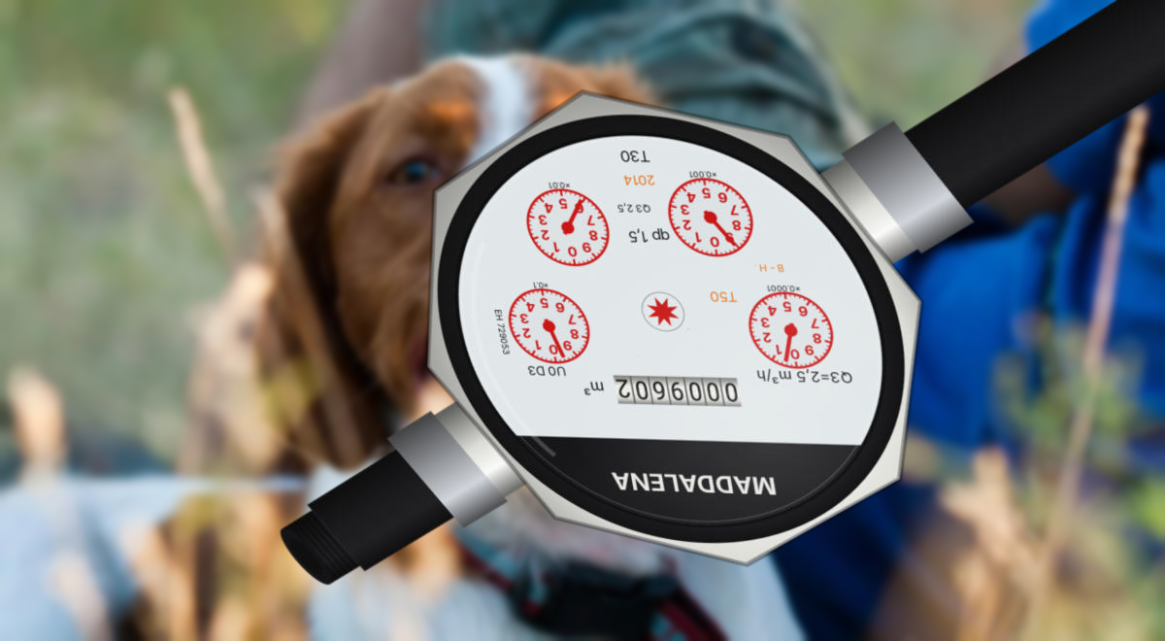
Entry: 9601.9590
